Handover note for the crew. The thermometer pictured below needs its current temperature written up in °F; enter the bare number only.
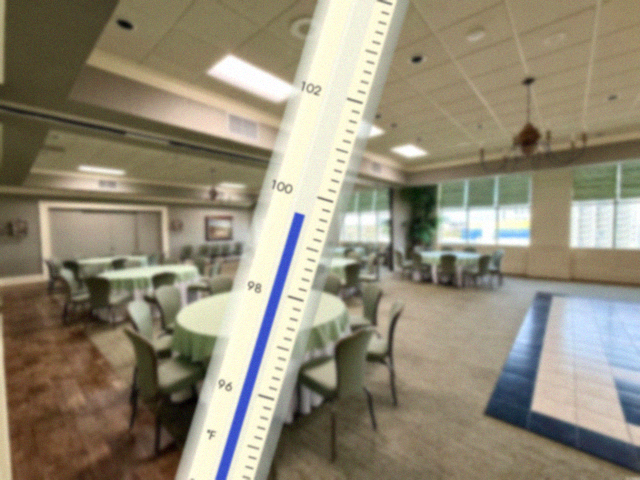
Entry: 99.6
